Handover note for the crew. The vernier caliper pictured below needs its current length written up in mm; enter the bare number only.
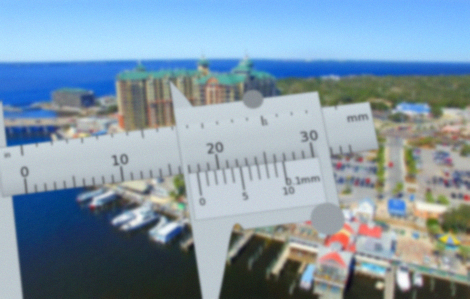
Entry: 17.8
